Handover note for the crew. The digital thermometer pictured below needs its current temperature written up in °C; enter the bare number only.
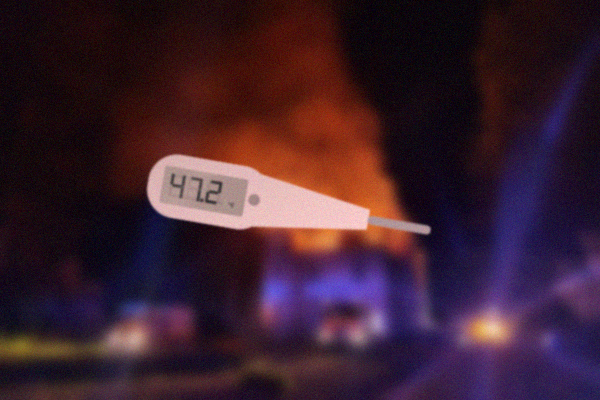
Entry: 47.2
